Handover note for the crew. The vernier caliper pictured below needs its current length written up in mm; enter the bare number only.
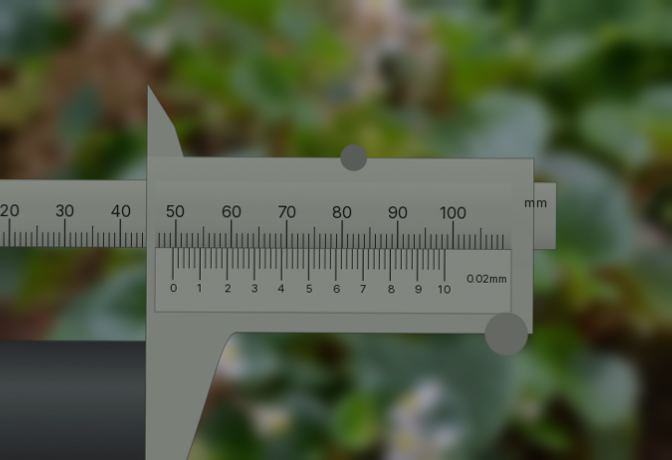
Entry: 49.5
